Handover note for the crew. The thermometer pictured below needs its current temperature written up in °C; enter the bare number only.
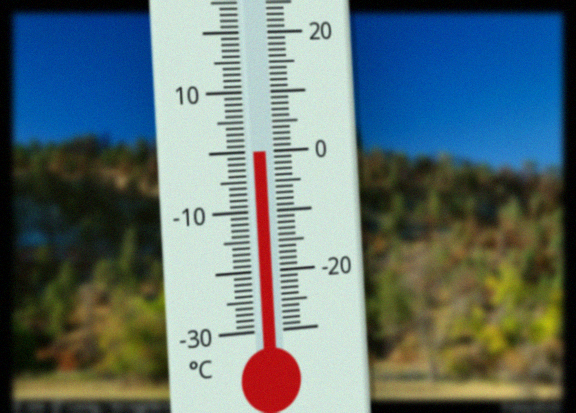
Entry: 0
